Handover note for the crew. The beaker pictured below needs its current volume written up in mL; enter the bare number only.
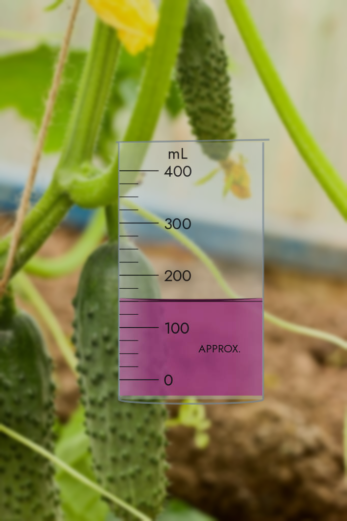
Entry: 150
